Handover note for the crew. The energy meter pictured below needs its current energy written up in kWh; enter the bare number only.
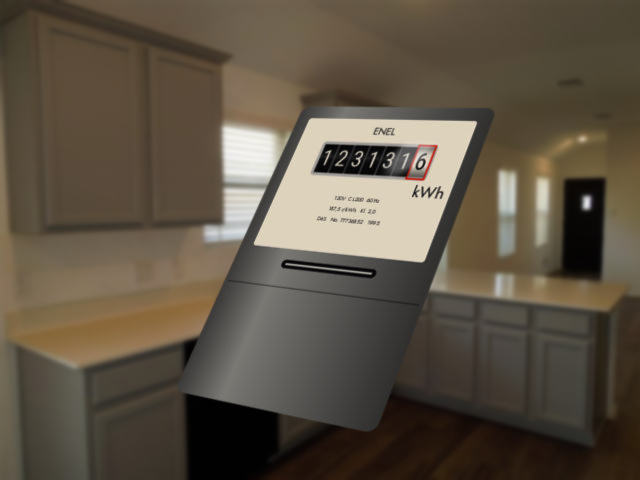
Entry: 123131.6
